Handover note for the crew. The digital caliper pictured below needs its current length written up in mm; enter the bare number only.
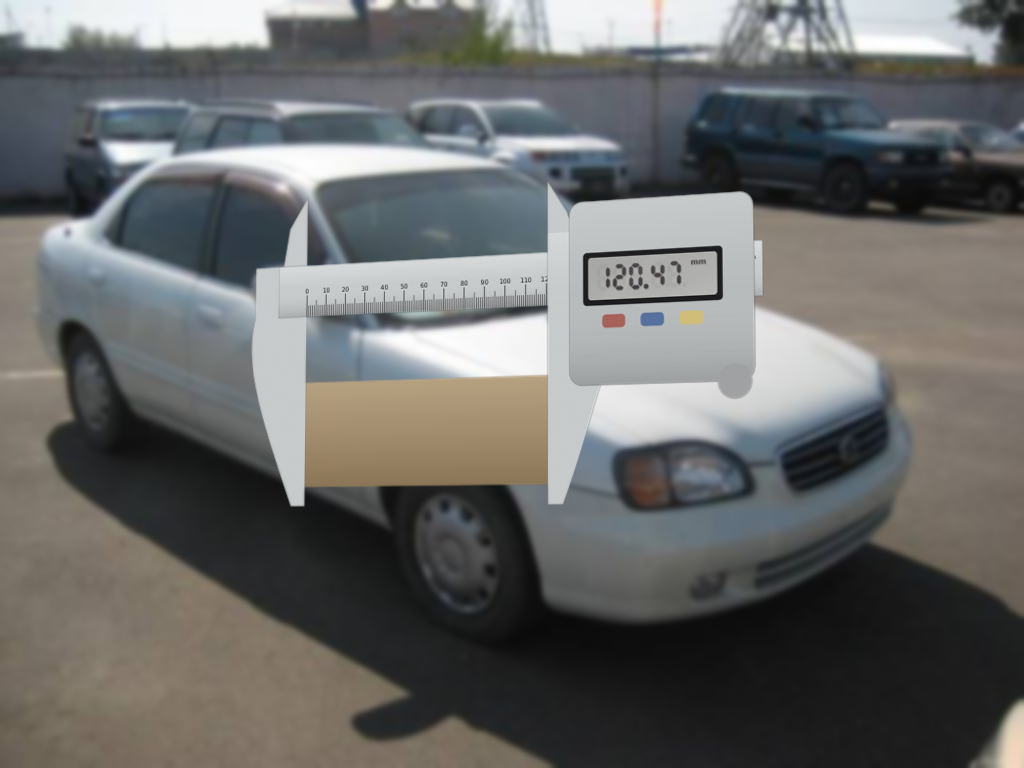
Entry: 120.47
